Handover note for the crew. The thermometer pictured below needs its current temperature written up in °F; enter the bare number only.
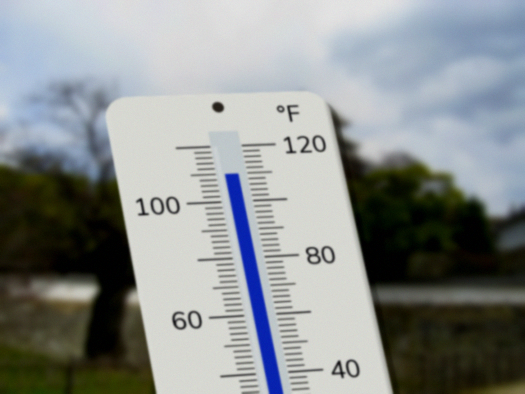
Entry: 110
